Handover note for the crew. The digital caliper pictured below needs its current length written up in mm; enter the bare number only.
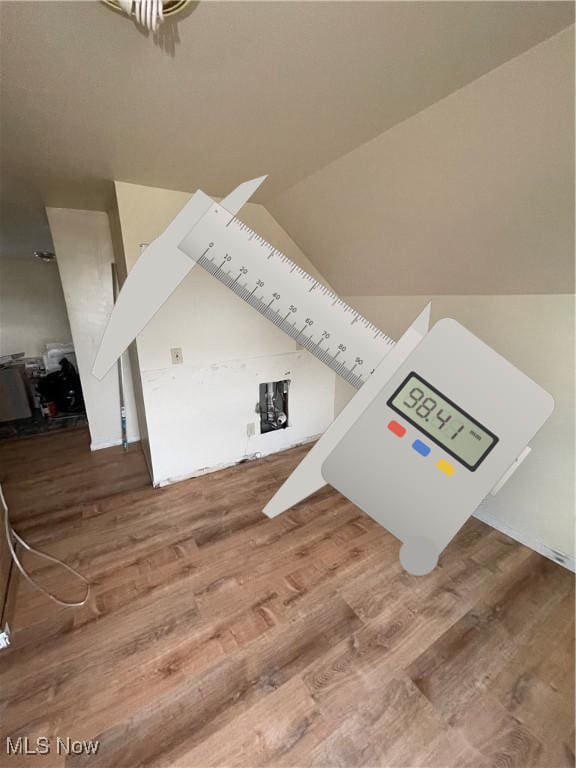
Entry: 98.41
